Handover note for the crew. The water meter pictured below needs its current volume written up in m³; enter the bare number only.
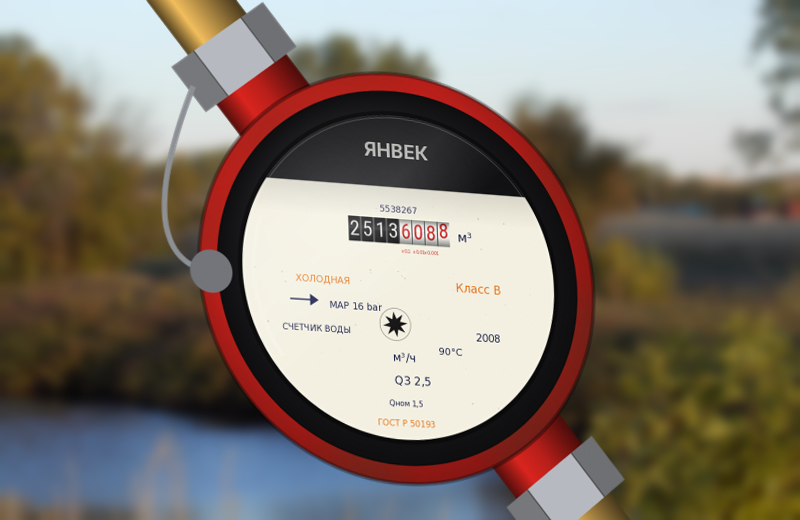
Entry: 2513.6088
